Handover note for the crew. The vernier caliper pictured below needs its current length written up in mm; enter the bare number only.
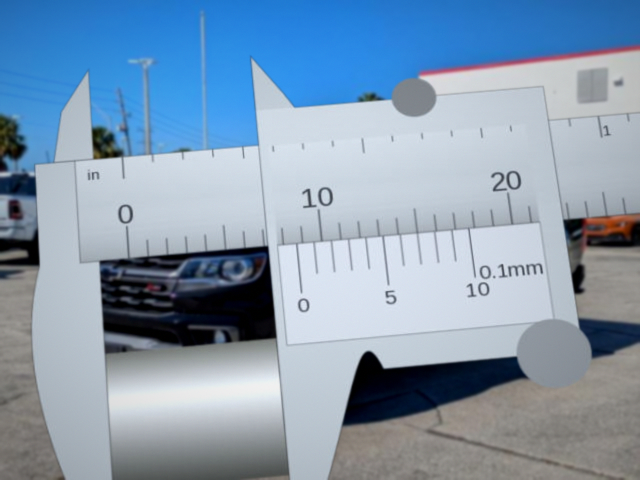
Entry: 8.7
